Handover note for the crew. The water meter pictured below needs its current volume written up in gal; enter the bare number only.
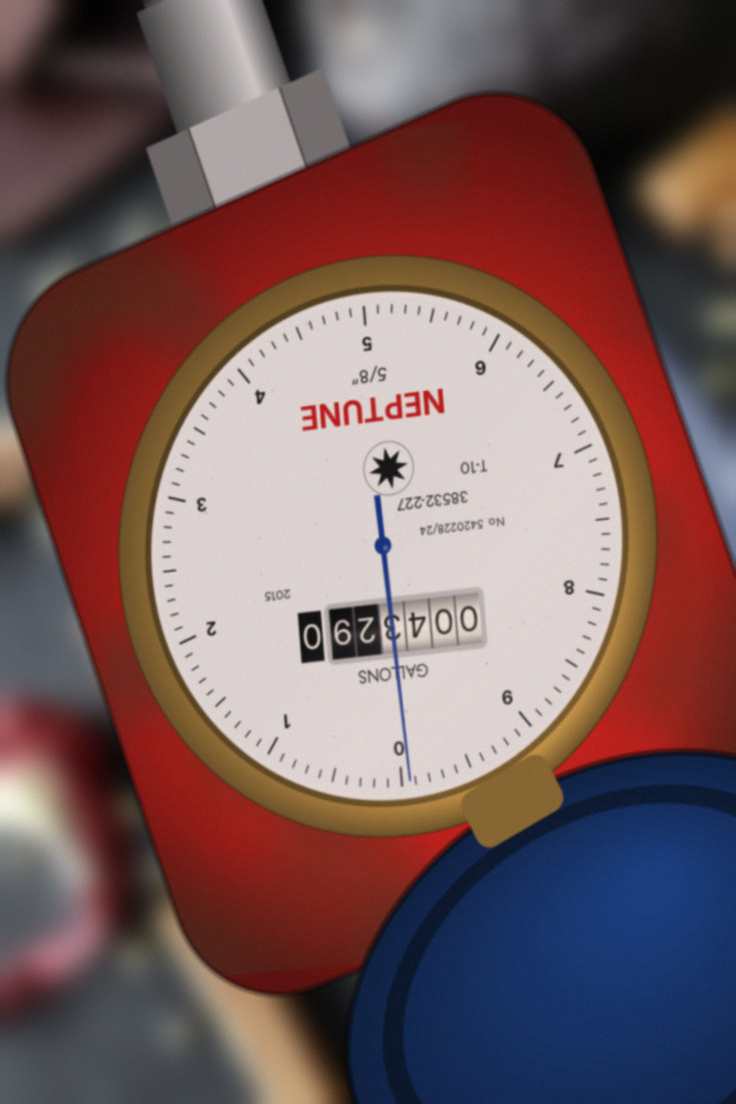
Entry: 43289.9
